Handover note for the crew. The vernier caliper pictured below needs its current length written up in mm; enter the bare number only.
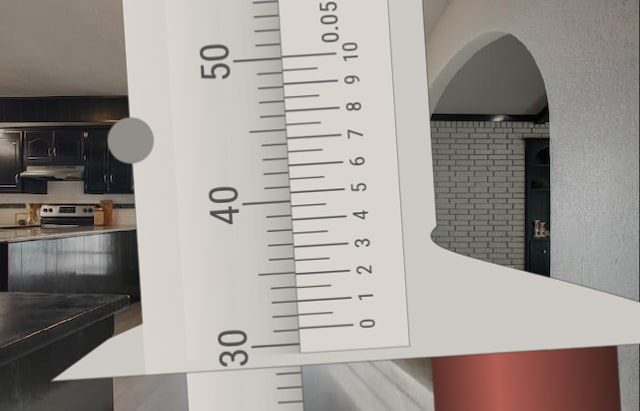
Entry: 31.1
